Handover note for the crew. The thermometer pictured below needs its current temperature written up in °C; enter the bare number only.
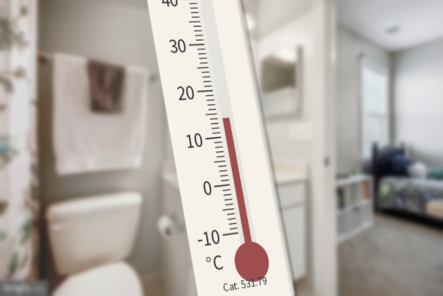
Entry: 14
